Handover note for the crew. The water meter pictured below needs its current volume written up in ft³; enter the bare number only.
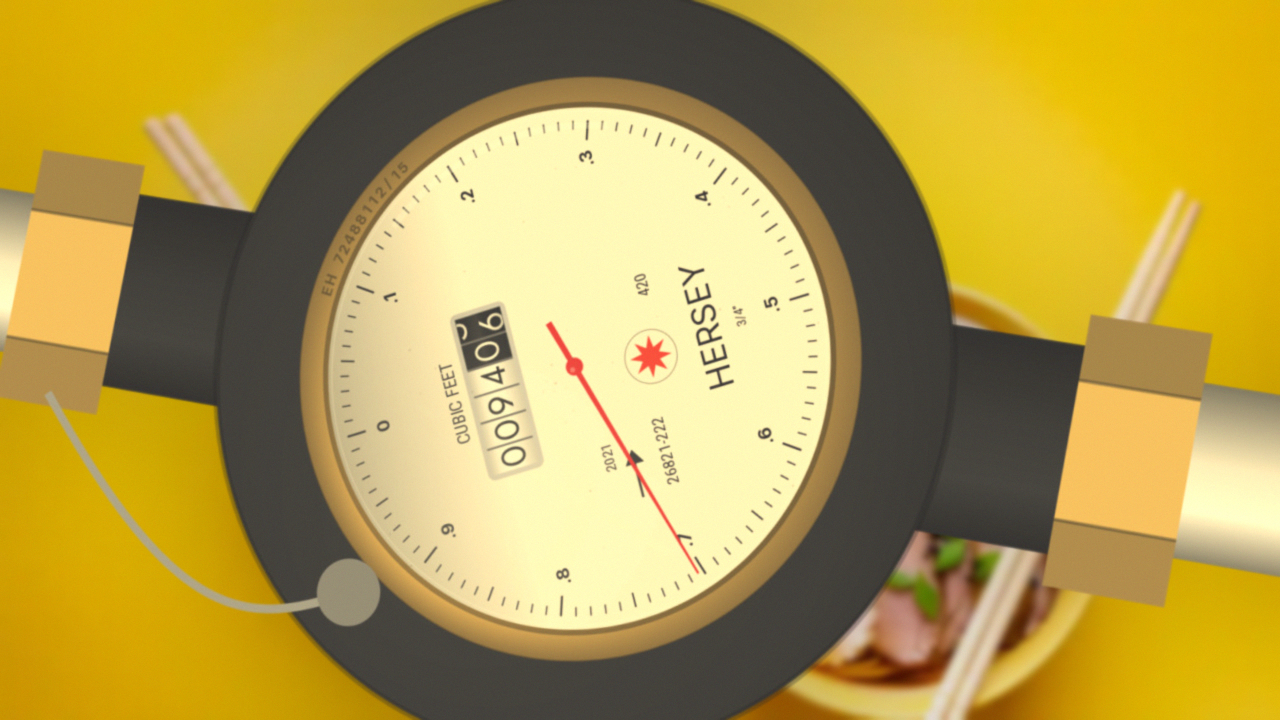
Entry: 9405.70
